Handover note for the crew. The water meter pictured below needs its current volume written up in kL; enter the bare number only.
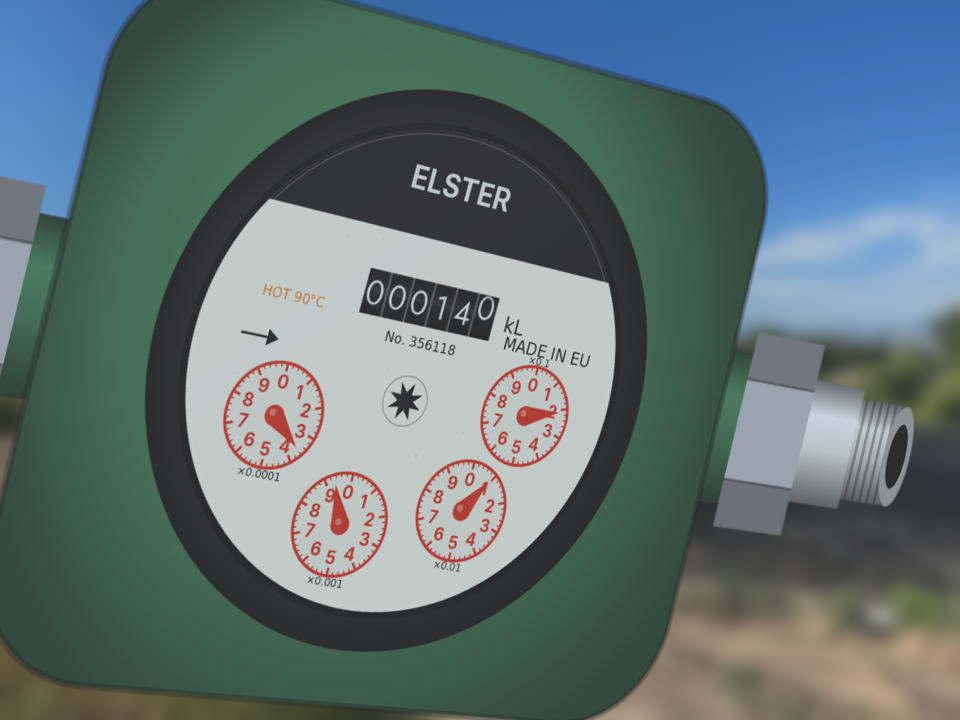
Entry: 140.2093
